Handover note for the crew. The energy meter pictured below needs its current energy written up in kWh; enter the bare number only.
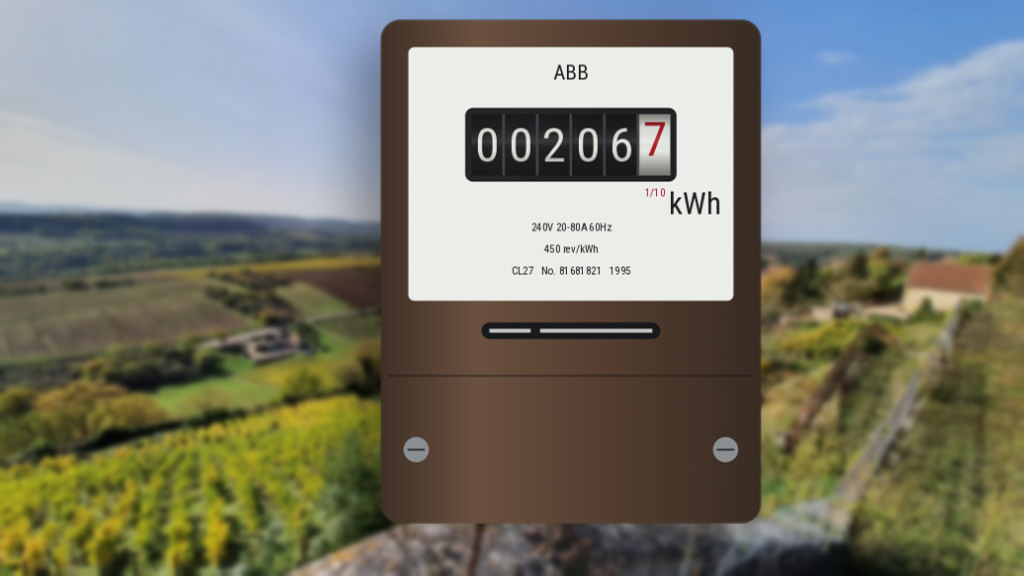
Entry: 206.7
